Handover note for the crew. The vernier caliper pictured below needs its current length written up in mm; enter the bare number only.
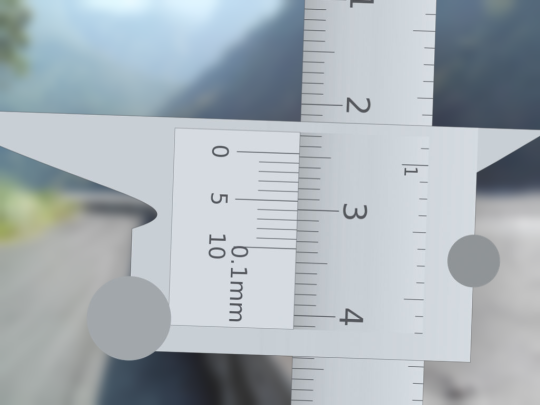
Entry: 24.7
